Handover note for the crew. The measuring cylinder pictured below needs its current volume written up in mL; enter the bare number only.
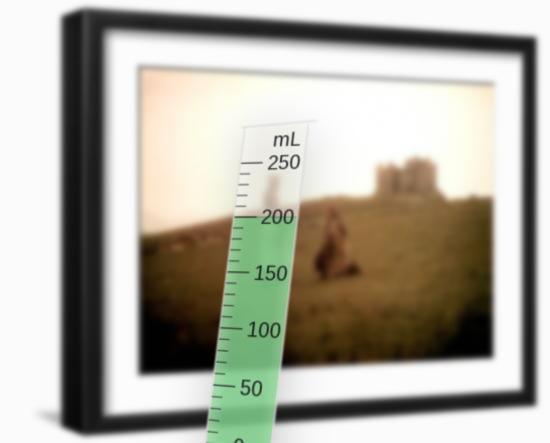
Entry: 200
